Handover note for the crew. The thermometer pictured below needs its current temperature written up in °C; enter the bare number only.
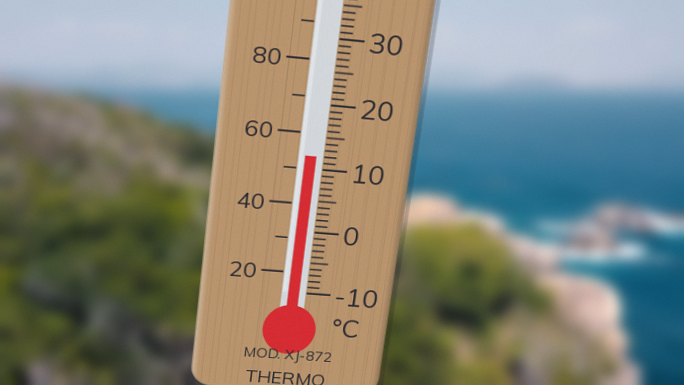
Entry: 12
